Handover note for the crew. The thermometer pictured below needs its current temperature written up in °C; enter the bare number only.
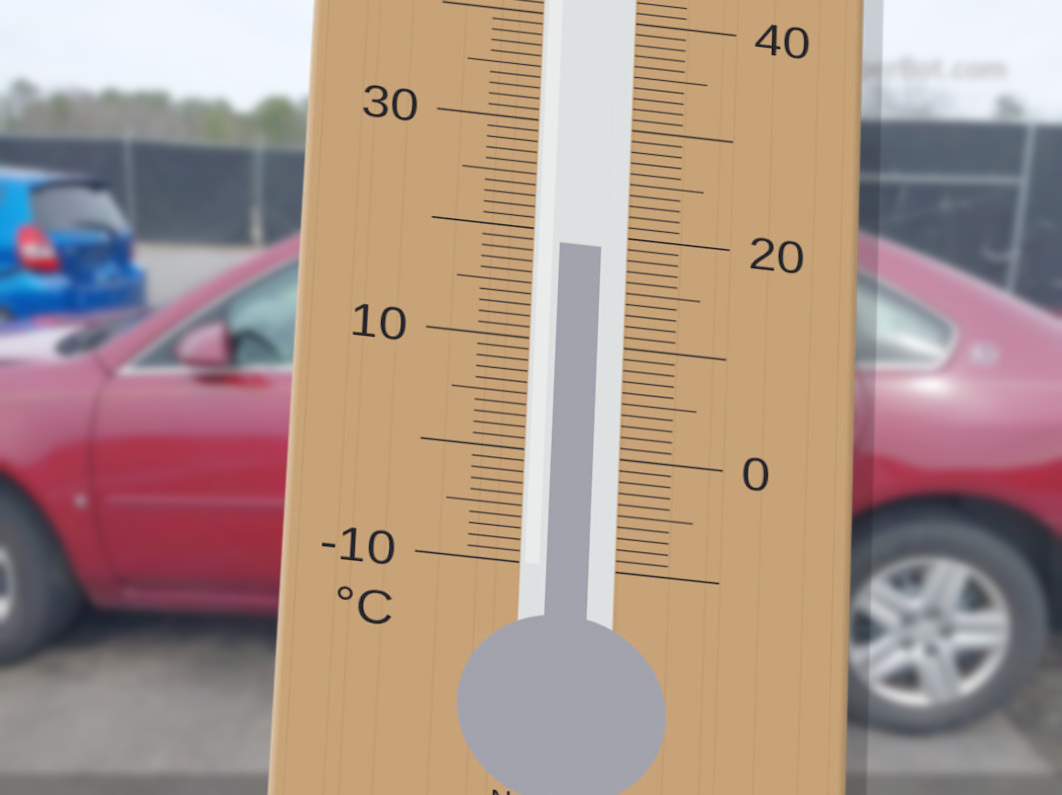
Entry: 19
